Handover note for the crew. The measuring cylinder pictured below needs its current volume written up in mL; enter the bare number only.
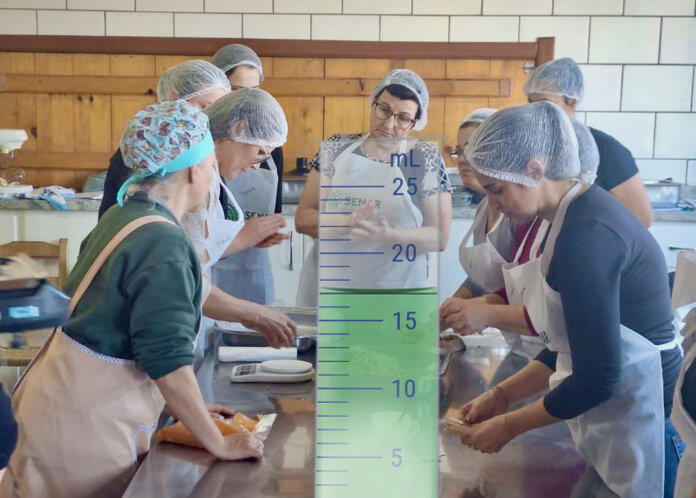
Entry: 17
